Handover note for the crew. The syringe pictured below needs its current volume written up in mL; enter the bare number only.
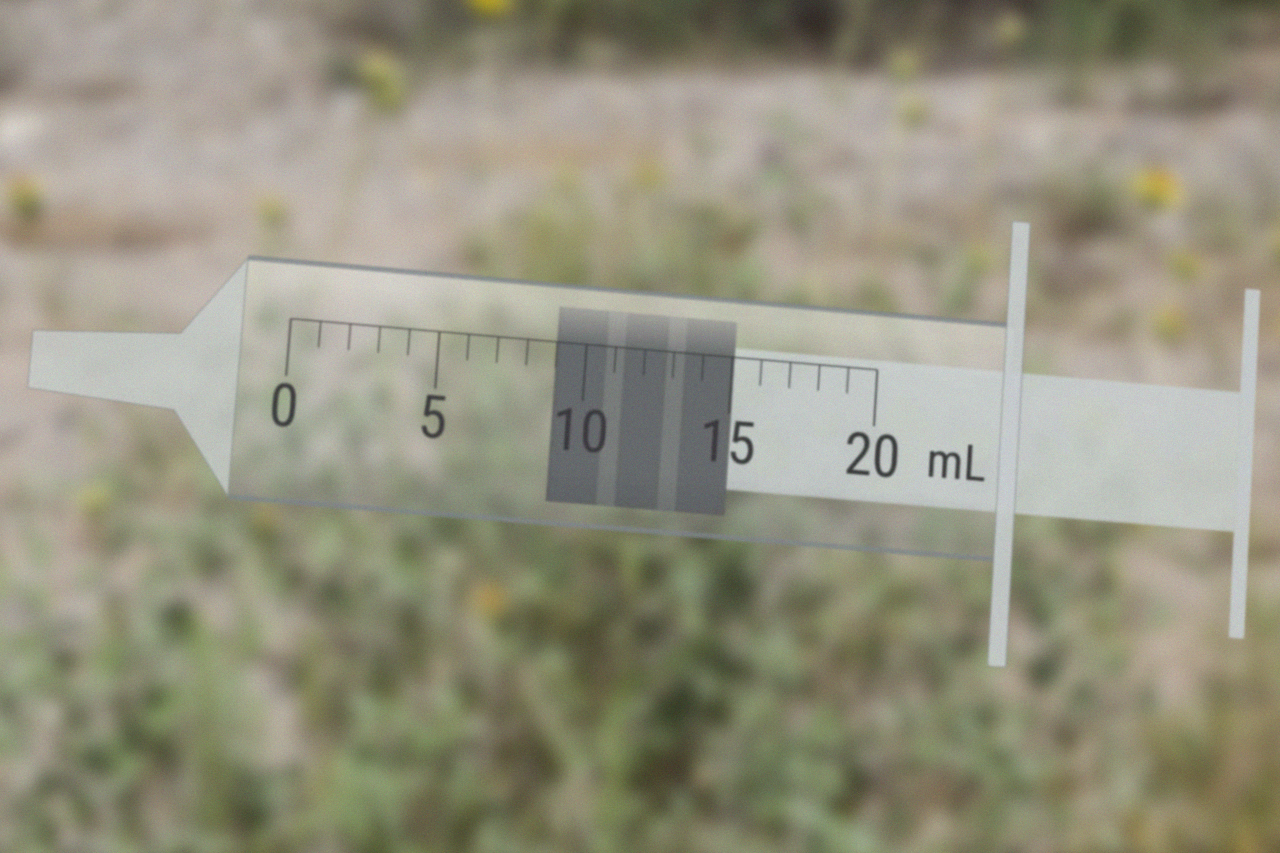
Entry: 9
